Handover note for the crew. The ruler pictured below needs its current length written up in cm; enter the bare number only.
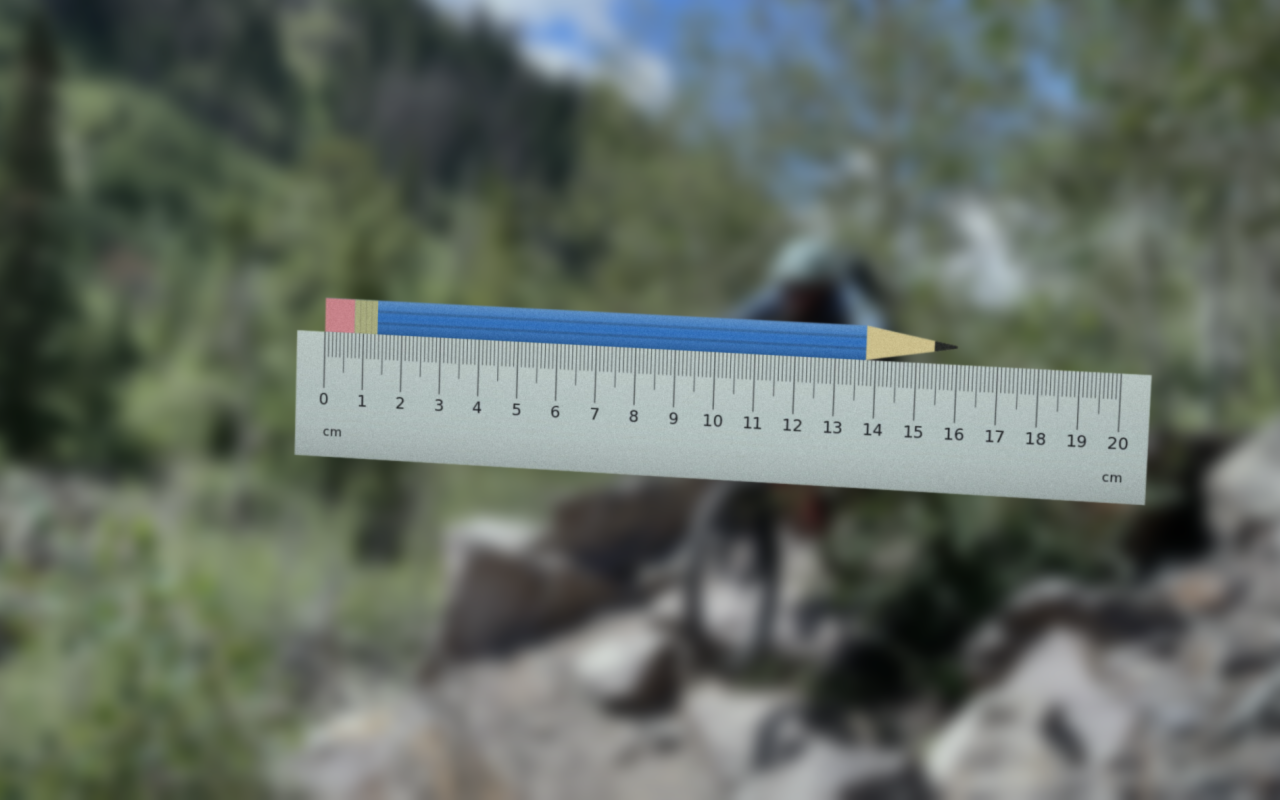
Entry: 16
